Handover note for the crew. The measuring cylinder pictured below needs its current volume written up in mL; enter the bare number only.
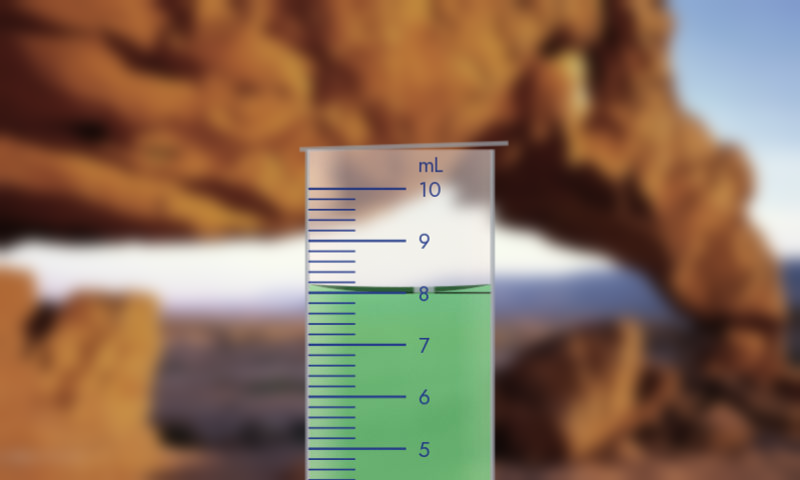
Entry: 8
